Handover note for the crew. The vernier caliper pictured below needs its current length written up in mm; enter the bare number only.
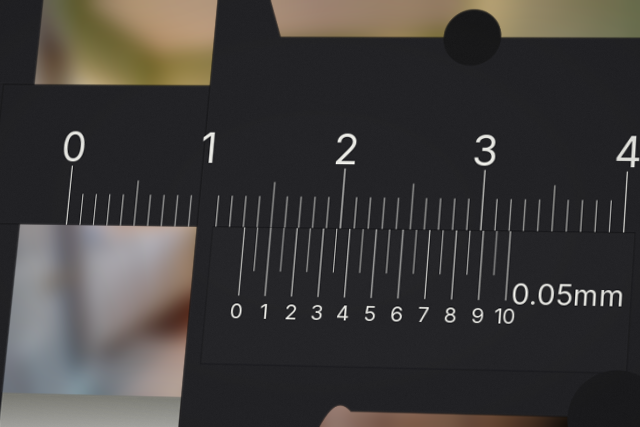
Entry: 13.1
